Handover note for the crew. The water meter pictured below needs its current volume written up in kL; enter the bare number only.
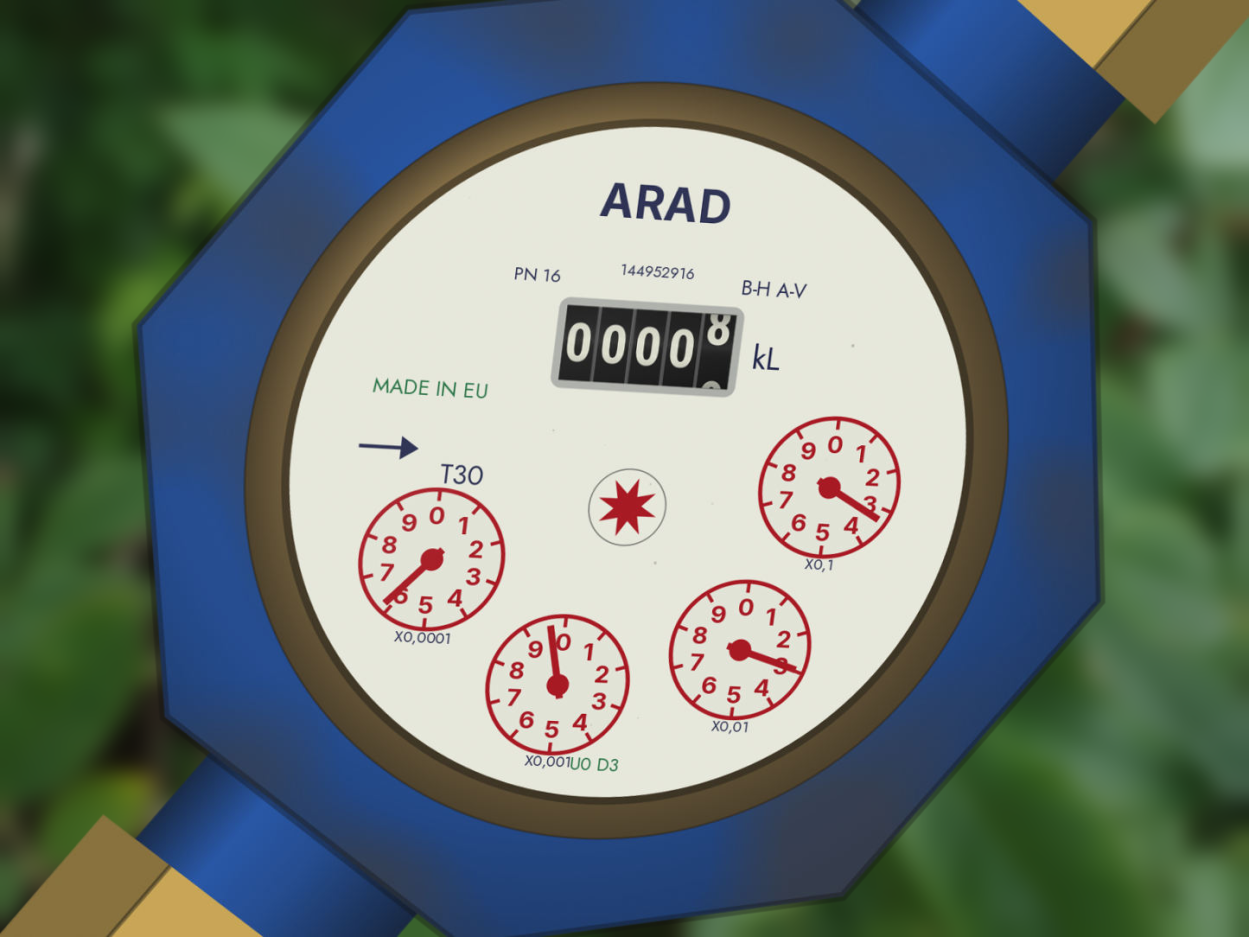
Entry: 8.3296
